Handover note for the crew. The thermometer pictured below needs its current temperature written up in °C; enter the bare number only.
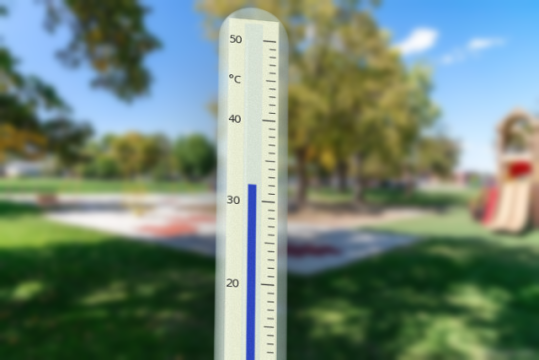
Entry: 32
